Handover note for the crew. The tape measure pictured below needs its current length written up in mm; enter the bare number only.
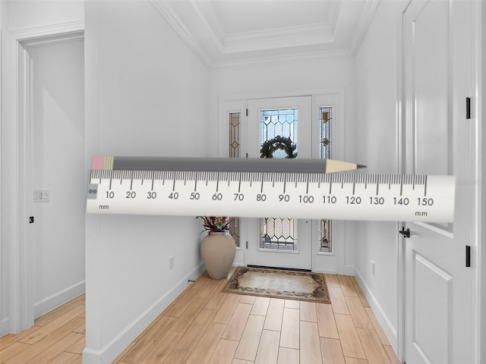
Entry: 125
